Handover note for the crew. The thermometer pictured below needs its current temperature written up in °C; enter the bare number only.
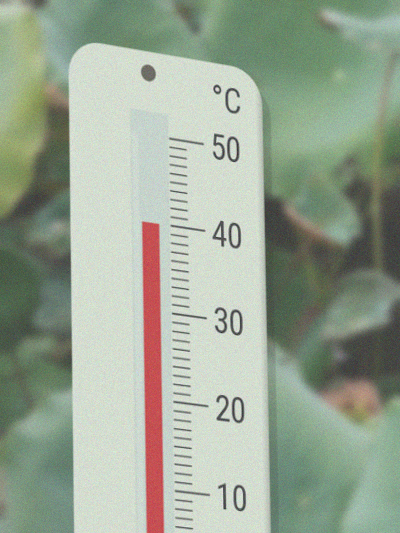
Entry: 40
